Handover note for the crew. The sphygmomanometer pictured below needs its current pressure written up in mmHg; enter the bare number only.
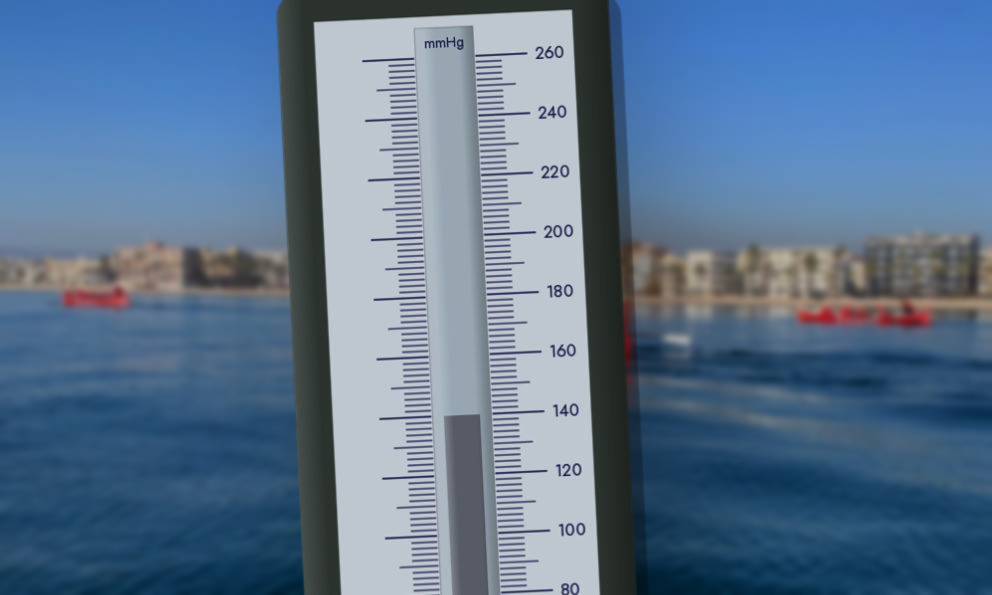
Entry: 140
